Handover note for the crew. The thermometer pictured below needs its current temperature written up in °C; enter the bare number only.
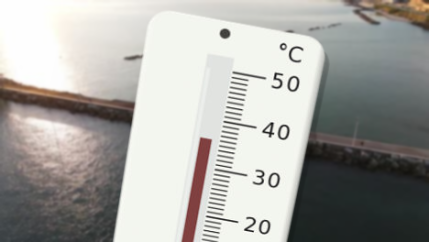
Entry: 36
